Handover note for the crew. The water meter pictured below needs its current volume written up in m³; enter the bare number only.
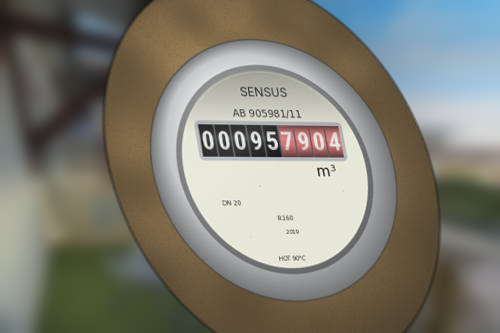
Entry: 95.7904
